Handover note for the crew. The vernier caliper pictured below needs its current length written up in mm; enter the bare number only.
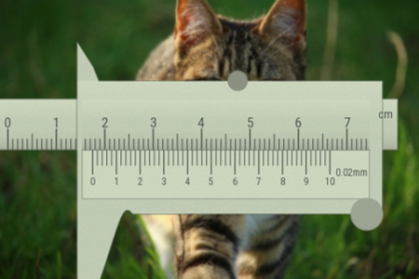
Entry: 17.5
